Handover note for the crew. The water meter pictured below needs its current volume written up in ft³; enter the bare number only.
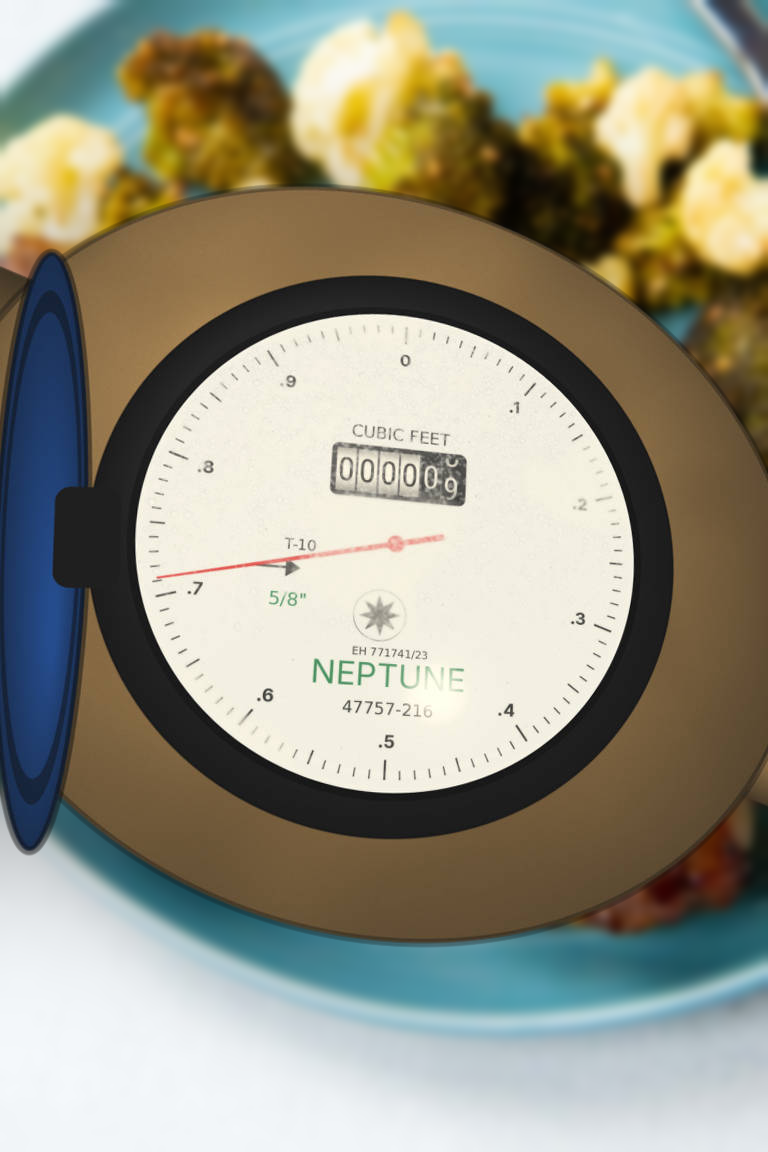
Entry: 8.71
